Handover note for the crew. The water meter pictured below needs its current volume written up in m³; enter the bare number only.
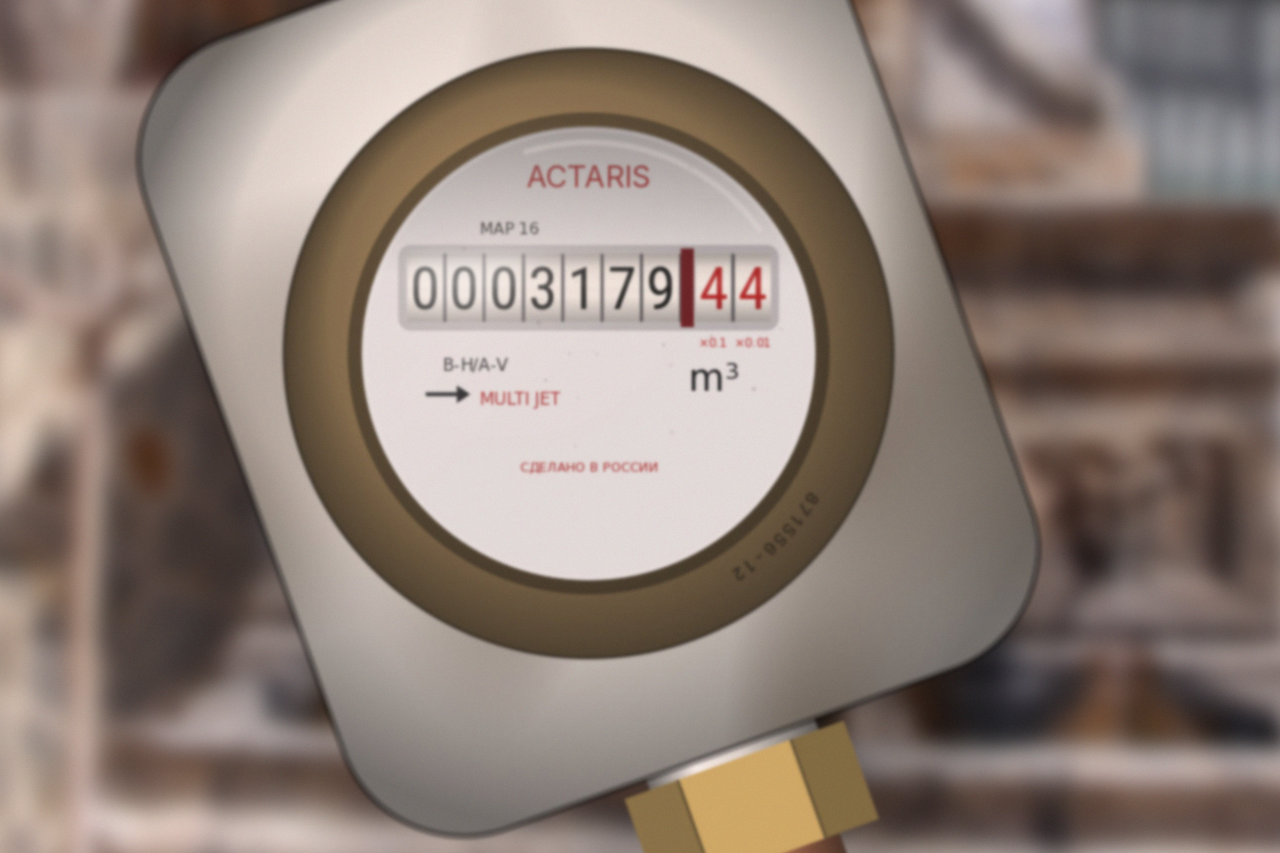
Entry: 3179.44
